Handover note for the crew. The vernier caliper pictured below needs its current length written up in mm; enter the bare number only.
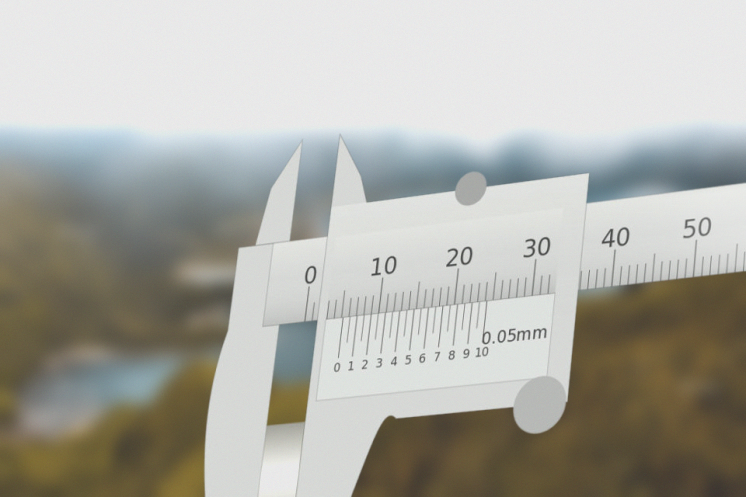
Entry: 5.2
